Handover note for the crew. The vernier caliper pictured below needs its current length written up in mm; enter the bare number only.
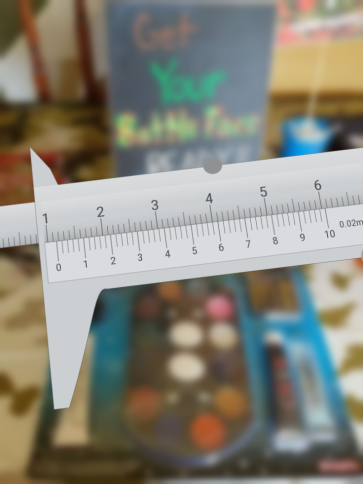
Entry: 11.6
